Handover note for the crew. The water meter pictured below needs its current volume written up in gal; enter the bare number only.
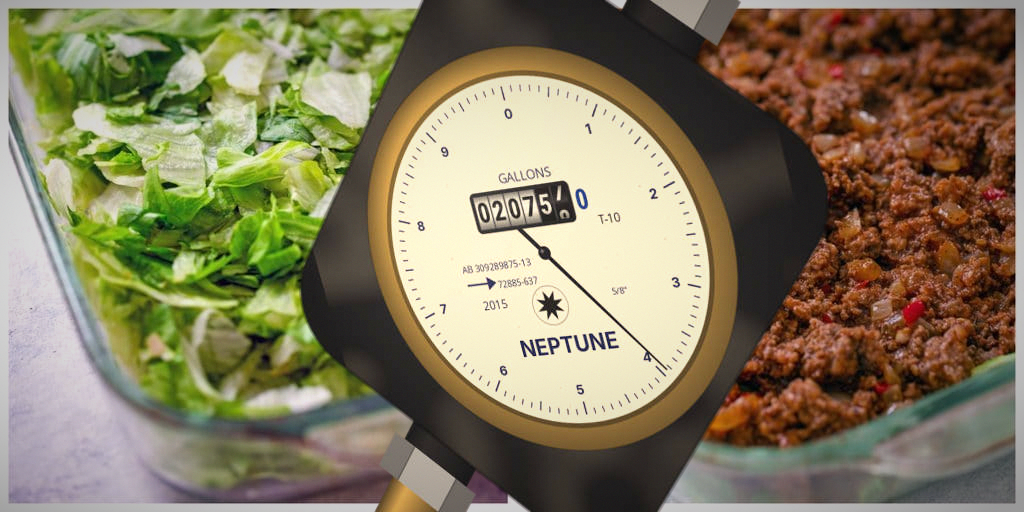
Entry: 207573.9
